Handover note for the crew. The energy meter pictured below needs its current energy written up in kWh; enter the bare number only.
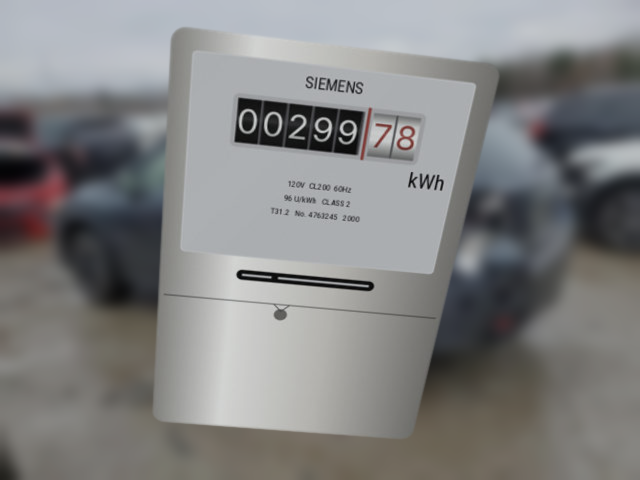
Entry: 299.78
